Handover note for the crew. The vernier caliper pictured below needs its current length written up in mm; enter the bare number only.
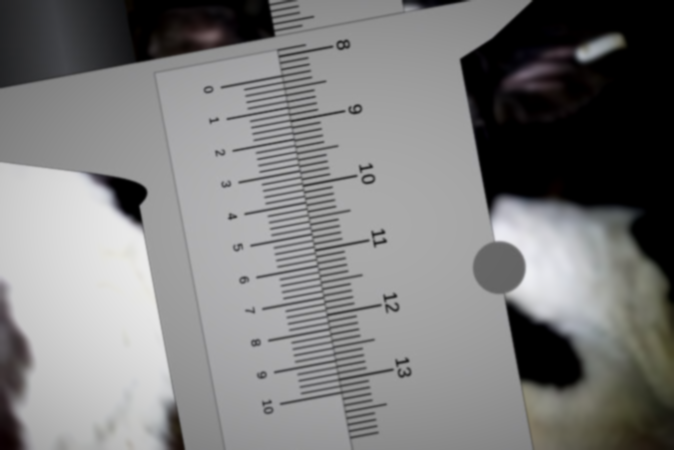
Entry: 83.0
